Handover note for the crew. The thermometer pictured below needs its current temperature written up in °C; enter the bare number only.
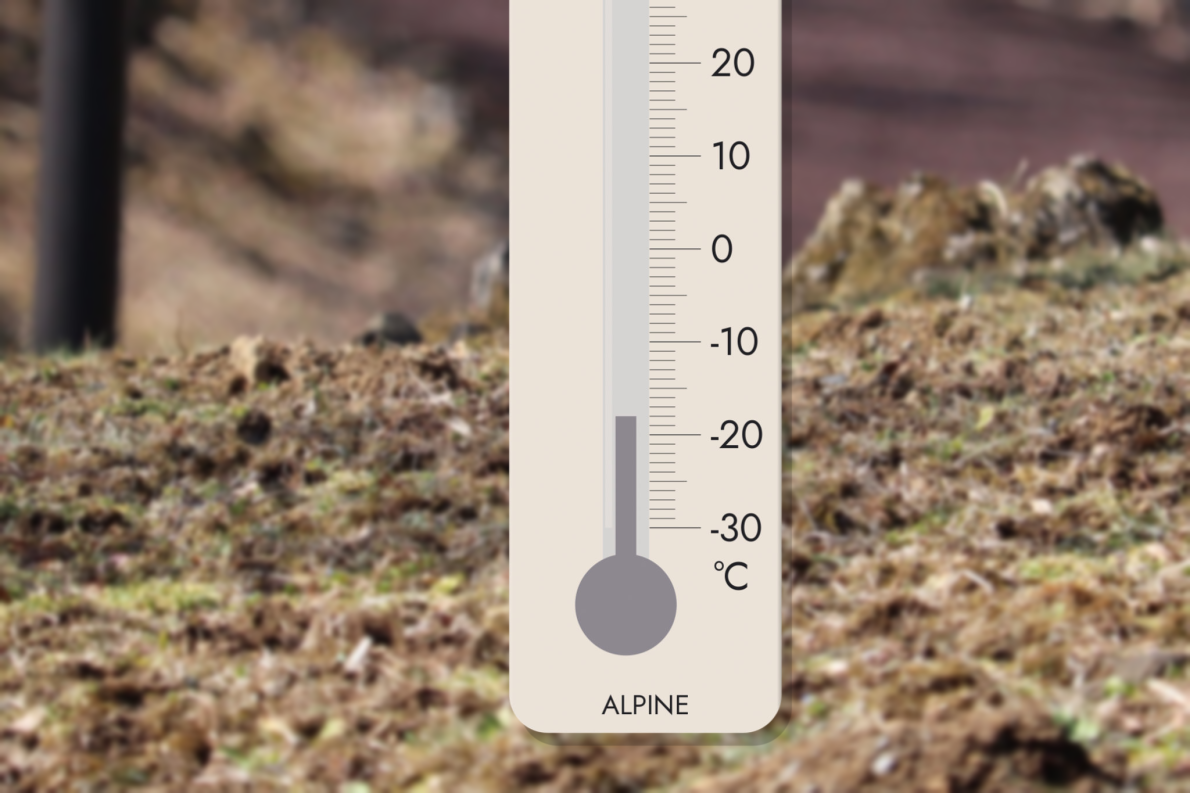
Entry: -18
